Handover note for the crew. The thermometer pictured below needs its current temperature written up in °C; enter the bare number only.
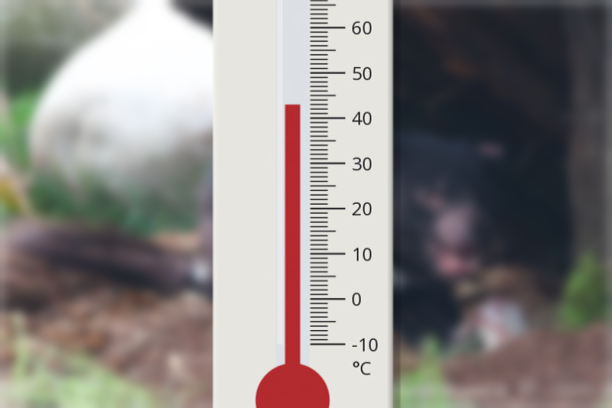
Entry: 43
